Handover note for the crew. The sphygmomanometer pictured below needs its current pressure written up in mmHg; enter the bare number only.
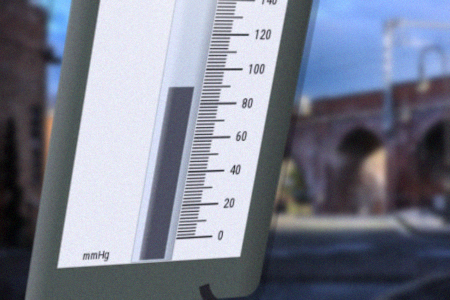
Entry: 90
